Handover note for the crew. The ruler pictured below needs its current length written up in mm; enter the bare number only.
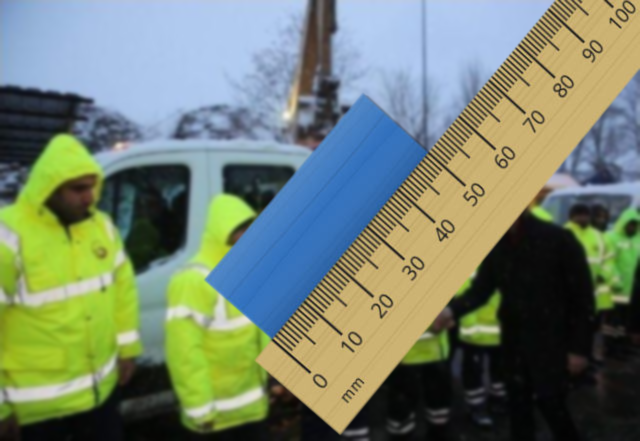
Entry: 50
